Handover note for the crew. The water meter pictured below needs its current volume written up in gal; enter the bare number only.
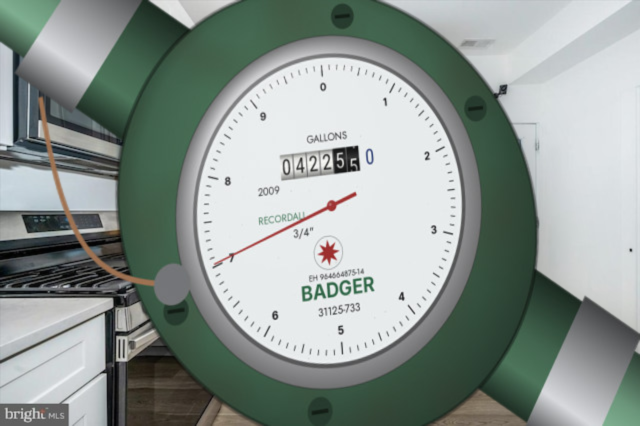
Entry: 422547.0
